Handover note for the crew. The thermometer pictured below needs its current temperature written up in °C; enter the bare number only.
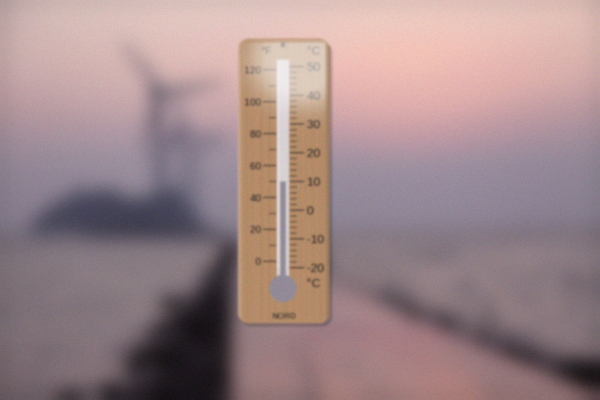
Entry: 10
